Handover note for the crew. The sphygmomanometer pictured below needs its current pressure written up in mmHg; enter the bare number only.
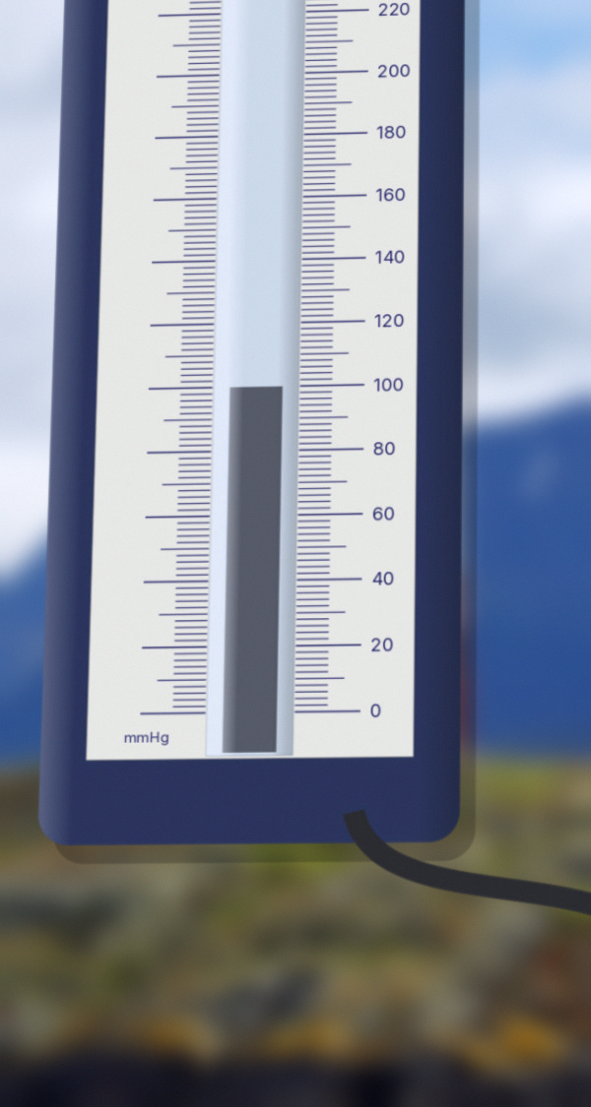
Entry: 100
